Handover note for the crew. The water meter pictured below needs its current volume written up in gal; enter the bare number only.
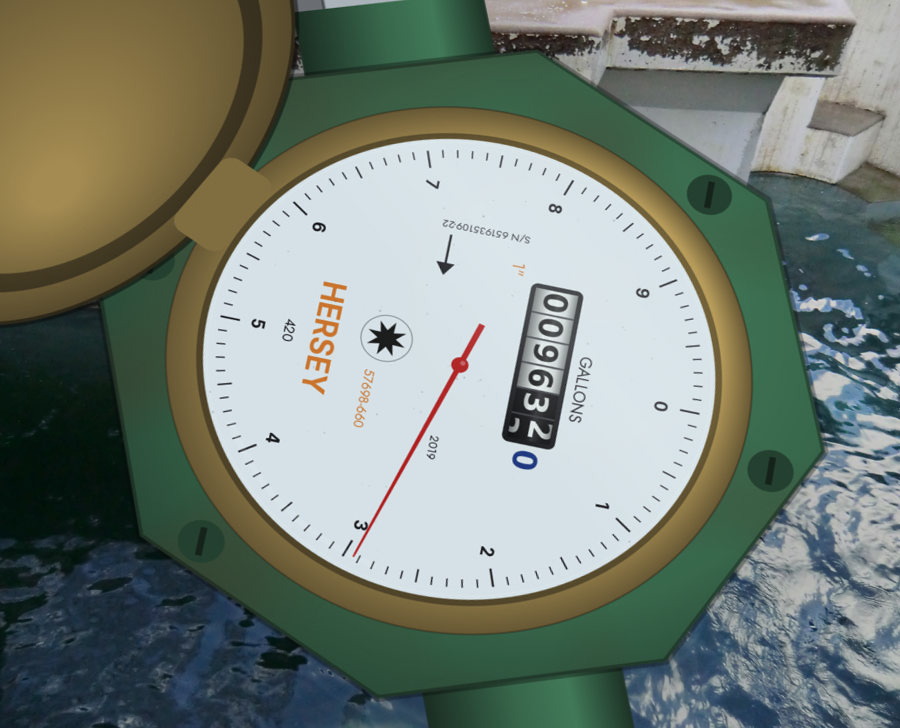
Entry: 96322.9
